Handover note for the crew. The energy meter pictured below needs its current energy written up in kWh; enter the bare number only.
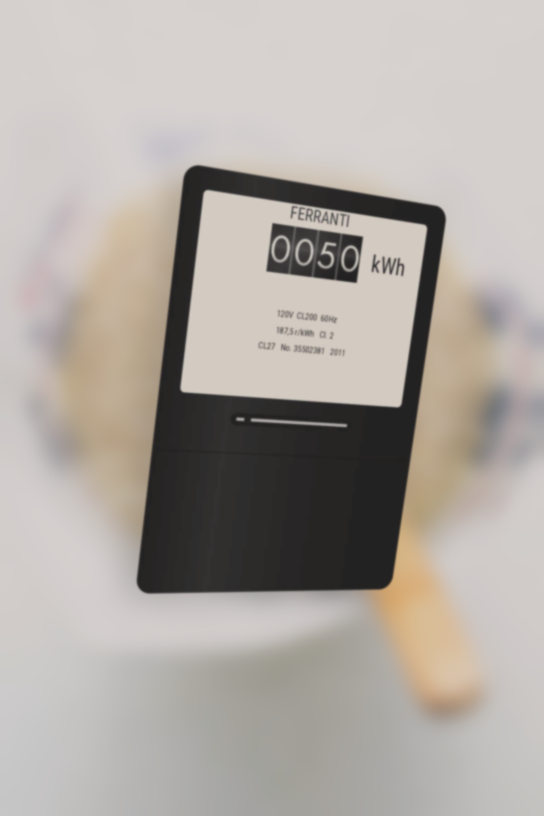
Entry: 50
